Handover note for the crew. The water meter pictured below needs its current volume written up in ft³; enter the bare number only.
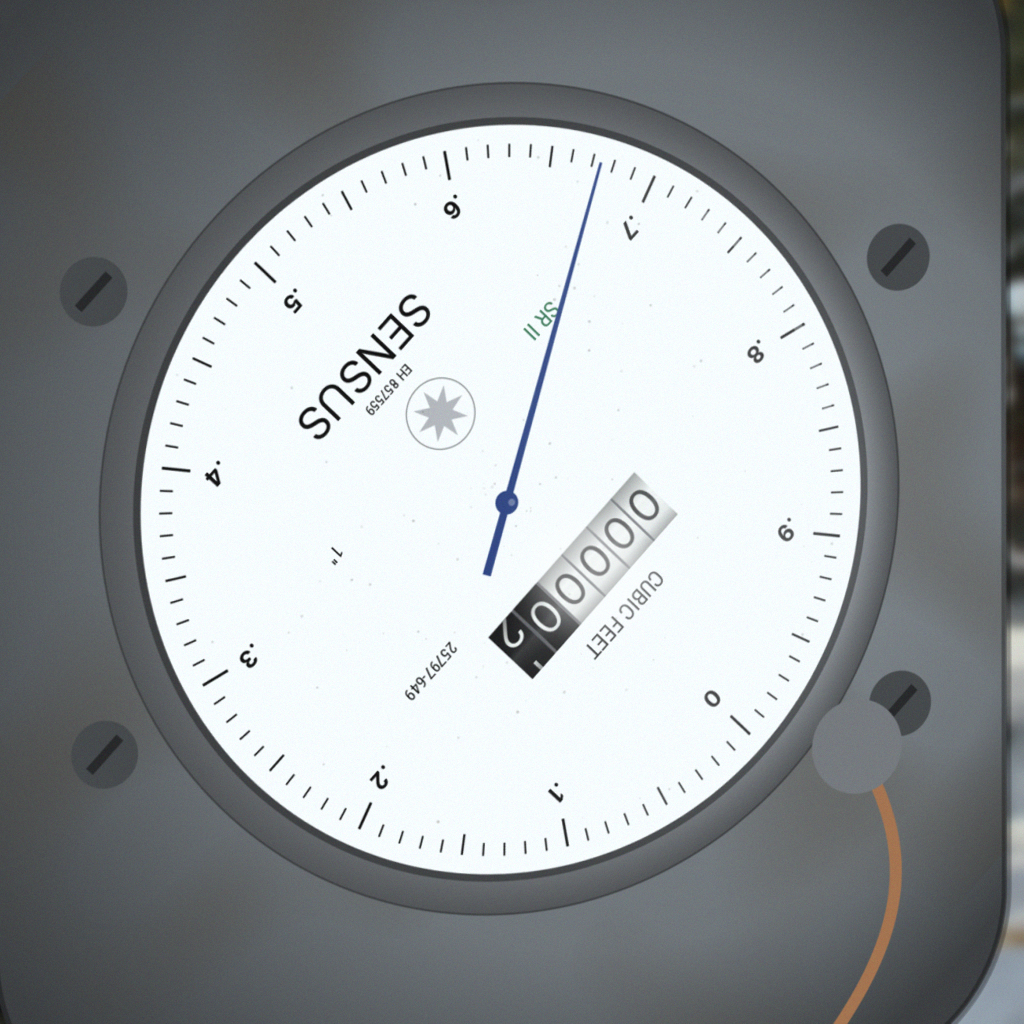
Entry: 1.67
